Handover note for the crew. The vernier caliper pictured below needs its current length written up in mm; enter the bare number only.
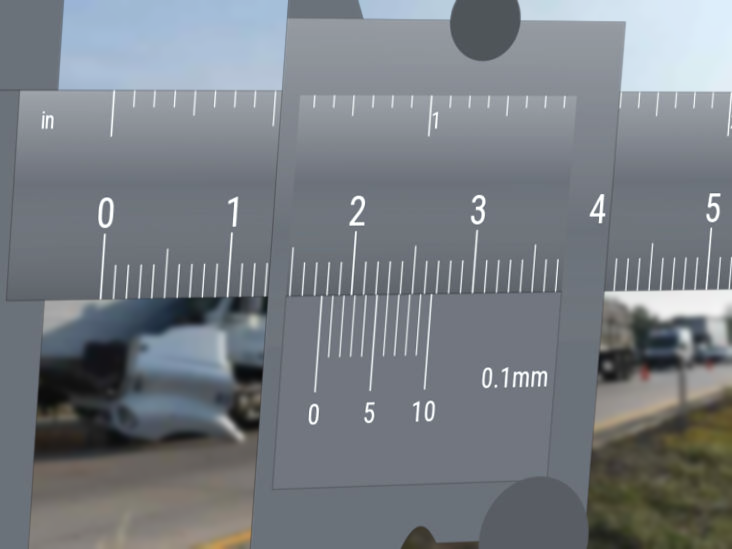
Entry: 17.6
